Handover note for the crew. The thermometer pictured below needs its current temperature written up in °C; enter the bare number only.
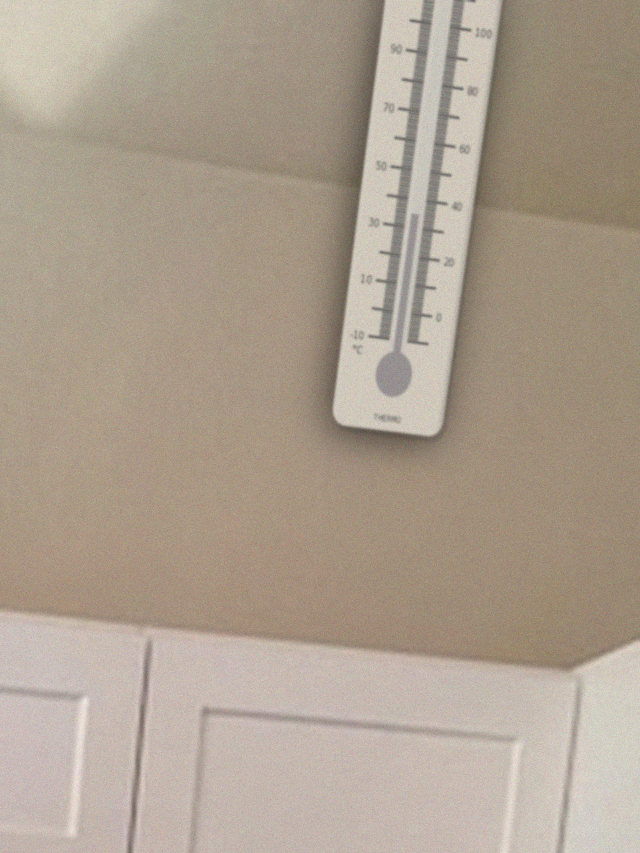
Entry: 35
